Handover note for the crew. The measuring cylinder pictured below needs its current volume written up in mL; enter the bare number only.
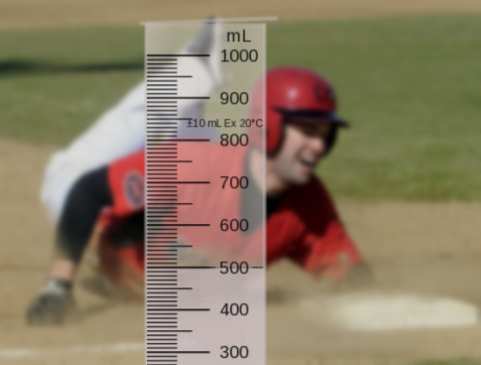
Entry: 500
